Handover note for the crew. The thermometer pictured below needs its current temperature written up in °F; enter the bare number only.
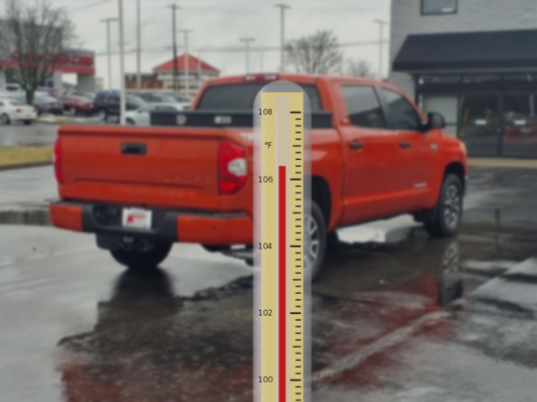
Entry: 106.4
